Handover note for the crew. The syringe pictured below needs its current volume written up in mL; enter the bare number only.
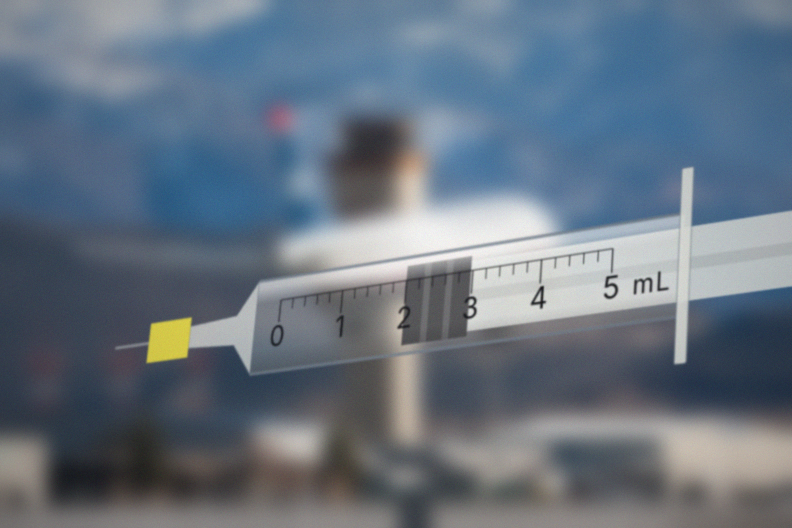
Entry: 2
